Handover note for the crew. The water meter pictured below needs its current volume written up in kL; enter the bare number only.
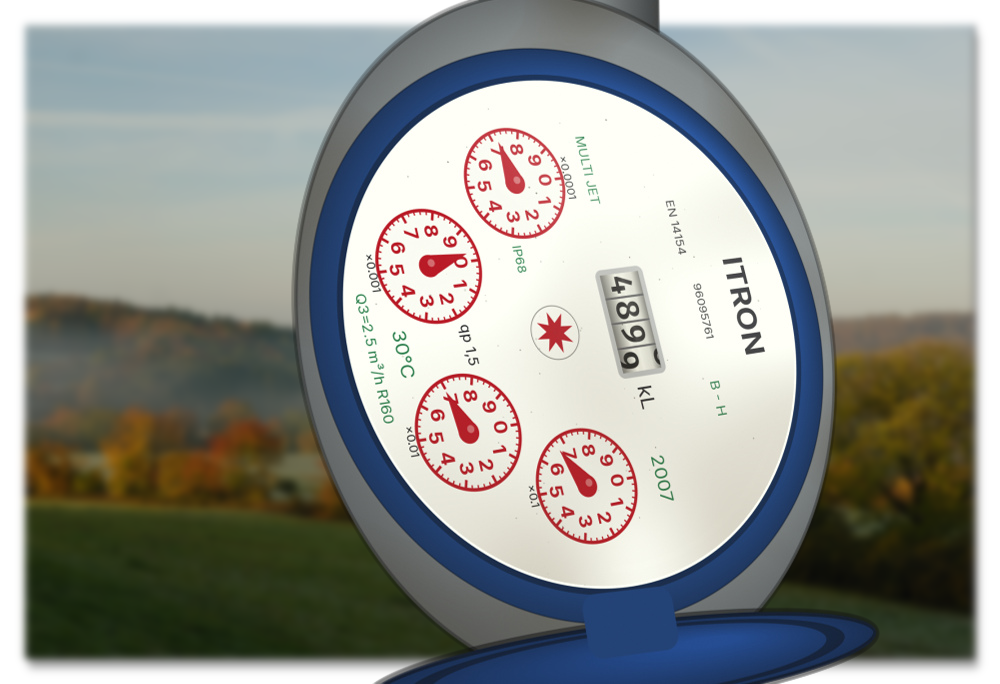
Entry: 4898.6697
